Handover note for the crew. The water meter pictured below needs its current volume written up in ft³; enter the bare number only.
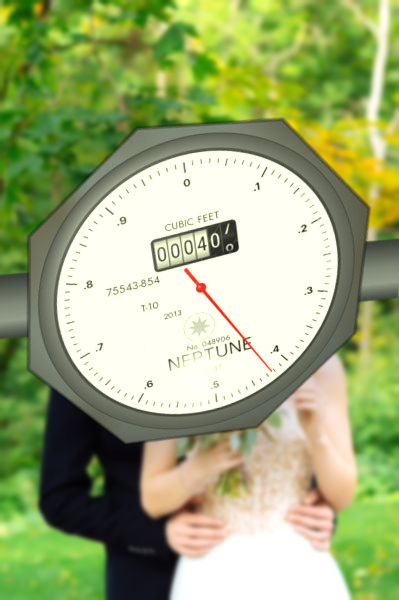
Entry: 407.42
